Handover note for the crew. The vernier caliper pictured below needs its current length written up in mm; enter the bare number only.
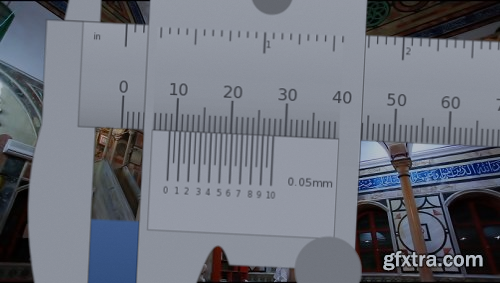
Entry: 8.8
